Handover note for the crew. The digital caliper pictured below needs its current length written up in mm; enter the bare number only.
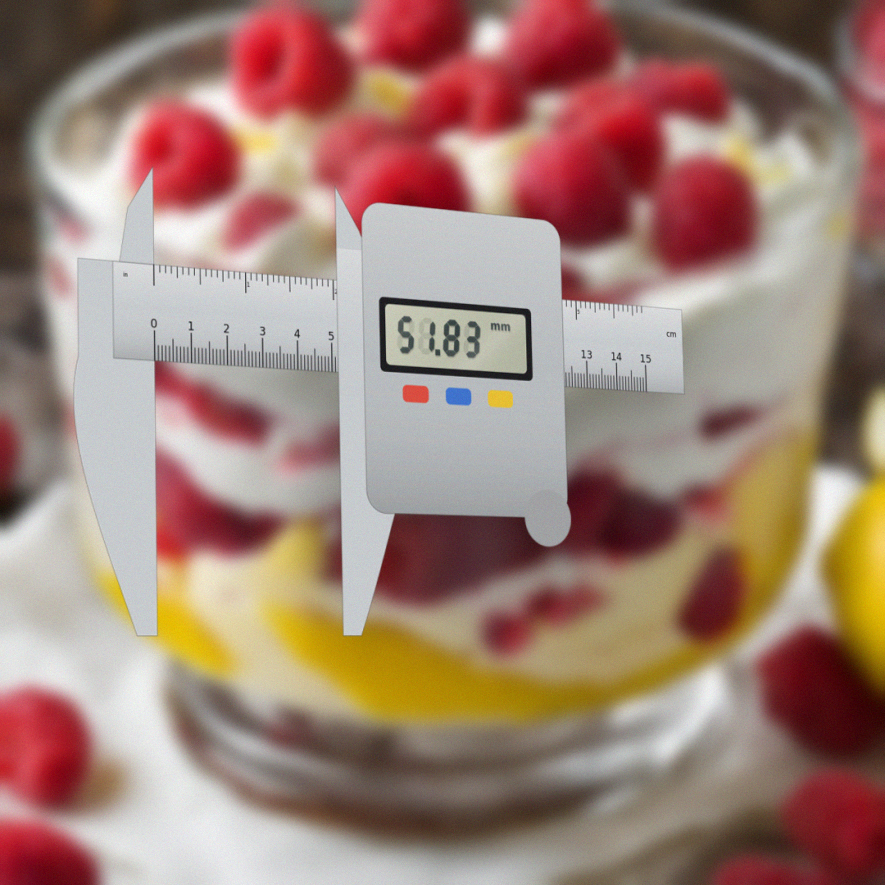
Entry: 51.83
